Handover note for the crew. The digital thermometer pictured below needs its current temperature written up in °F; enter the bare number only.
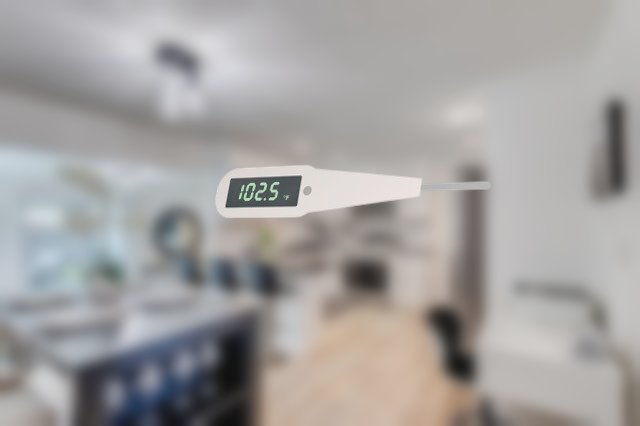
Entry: 102.5
